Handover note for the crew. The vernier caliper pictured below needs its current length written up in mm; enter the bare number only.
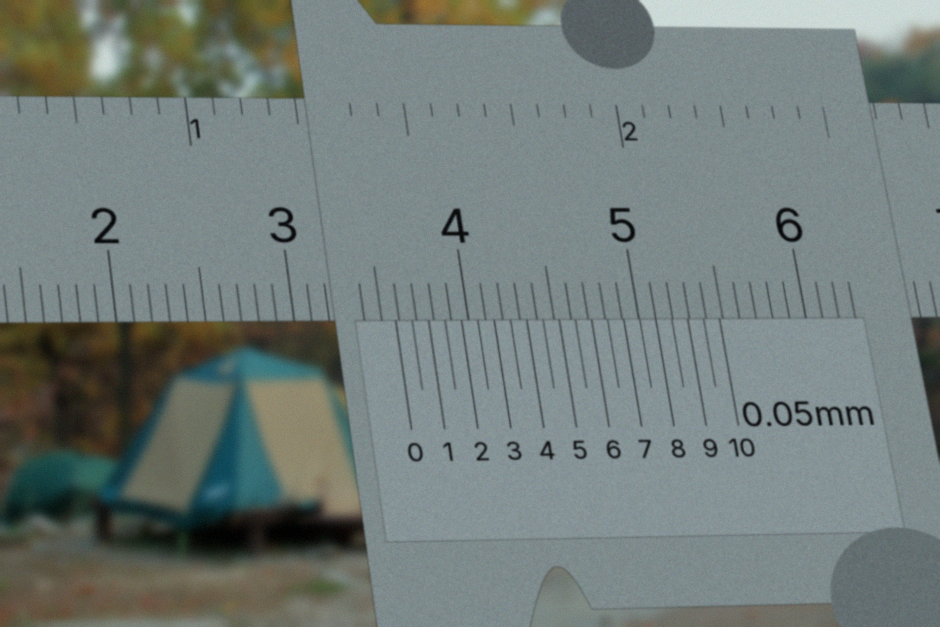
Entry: 35.8
